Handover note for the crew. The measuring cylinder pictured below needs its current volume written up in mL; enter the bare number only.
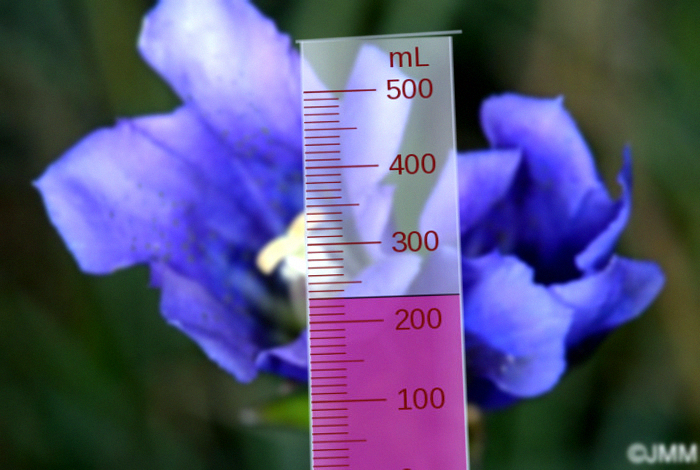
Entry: 230
